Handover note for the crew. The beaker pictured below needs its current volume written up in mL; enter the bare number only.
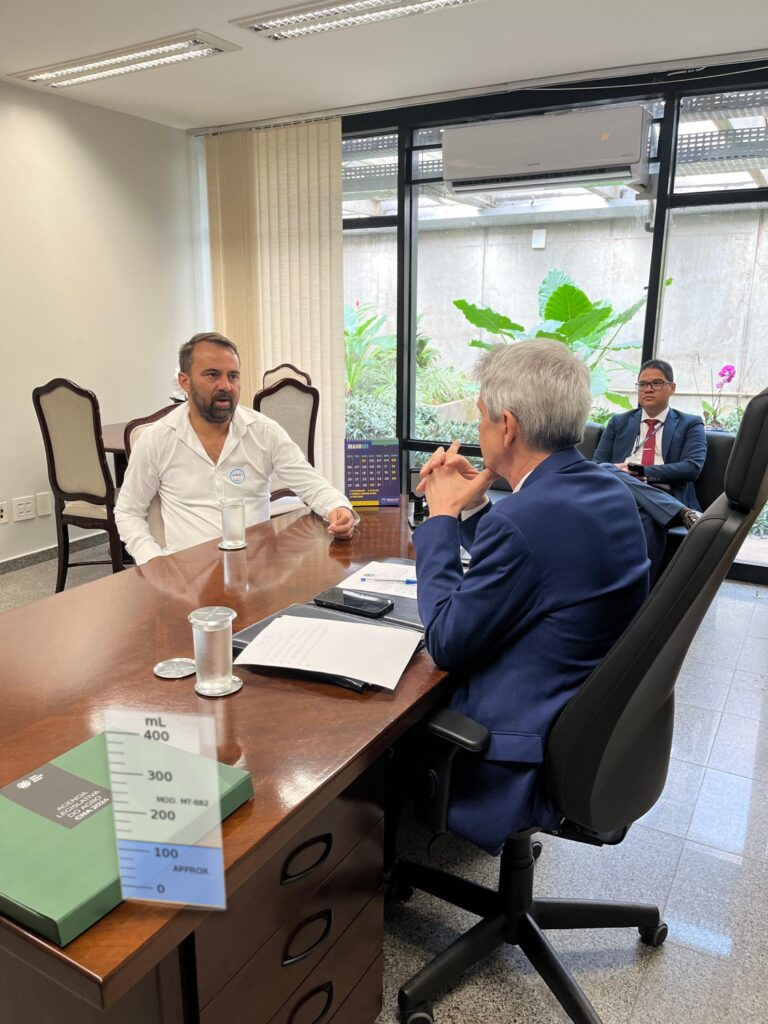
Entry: 125
